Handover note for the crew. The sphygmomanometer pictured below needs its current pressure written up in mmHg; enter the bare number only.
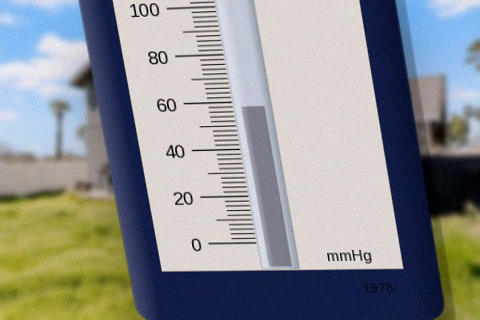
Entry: 58
